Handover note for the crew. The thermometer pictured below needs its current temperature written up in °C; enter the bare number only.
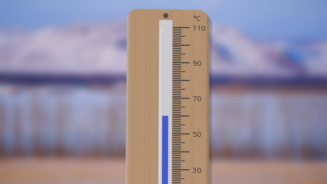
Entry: 60
